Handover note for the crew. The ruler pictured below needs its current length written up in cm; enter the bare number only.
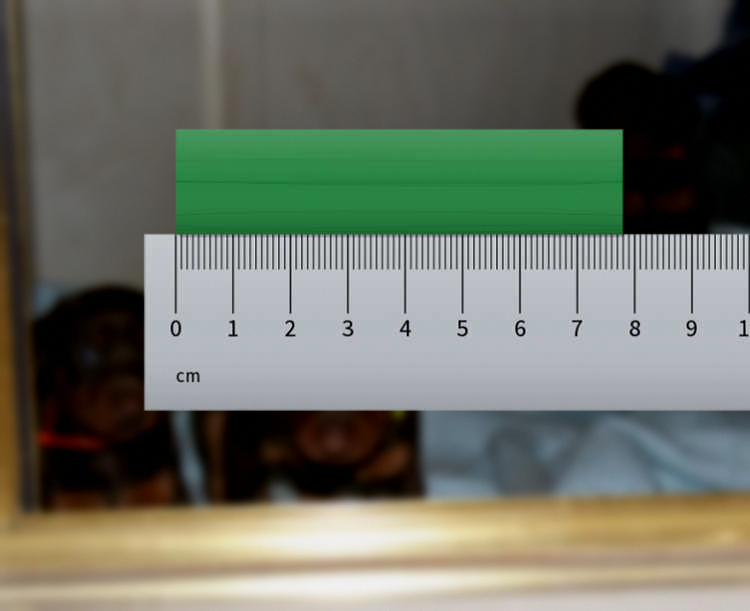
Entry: 7.8
